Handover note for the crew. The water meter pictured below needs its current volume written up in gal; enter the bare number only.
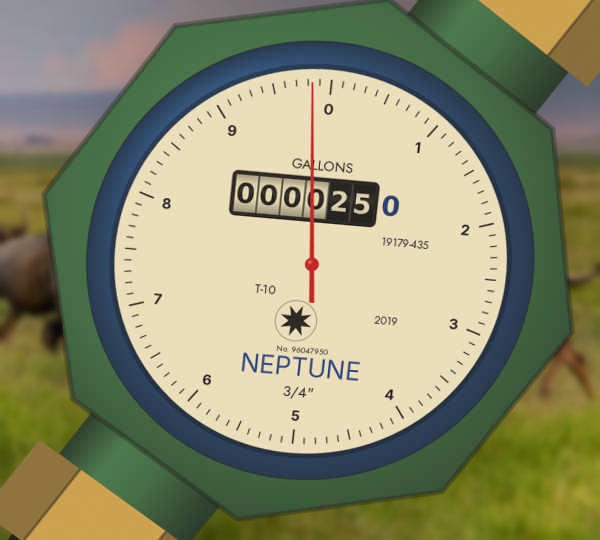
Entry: 249.8
